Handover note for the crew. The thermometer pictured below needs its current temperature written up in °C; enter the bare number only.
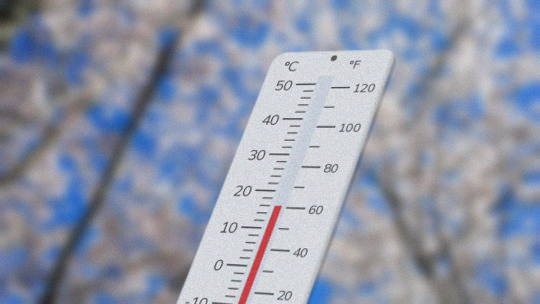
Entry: 16
